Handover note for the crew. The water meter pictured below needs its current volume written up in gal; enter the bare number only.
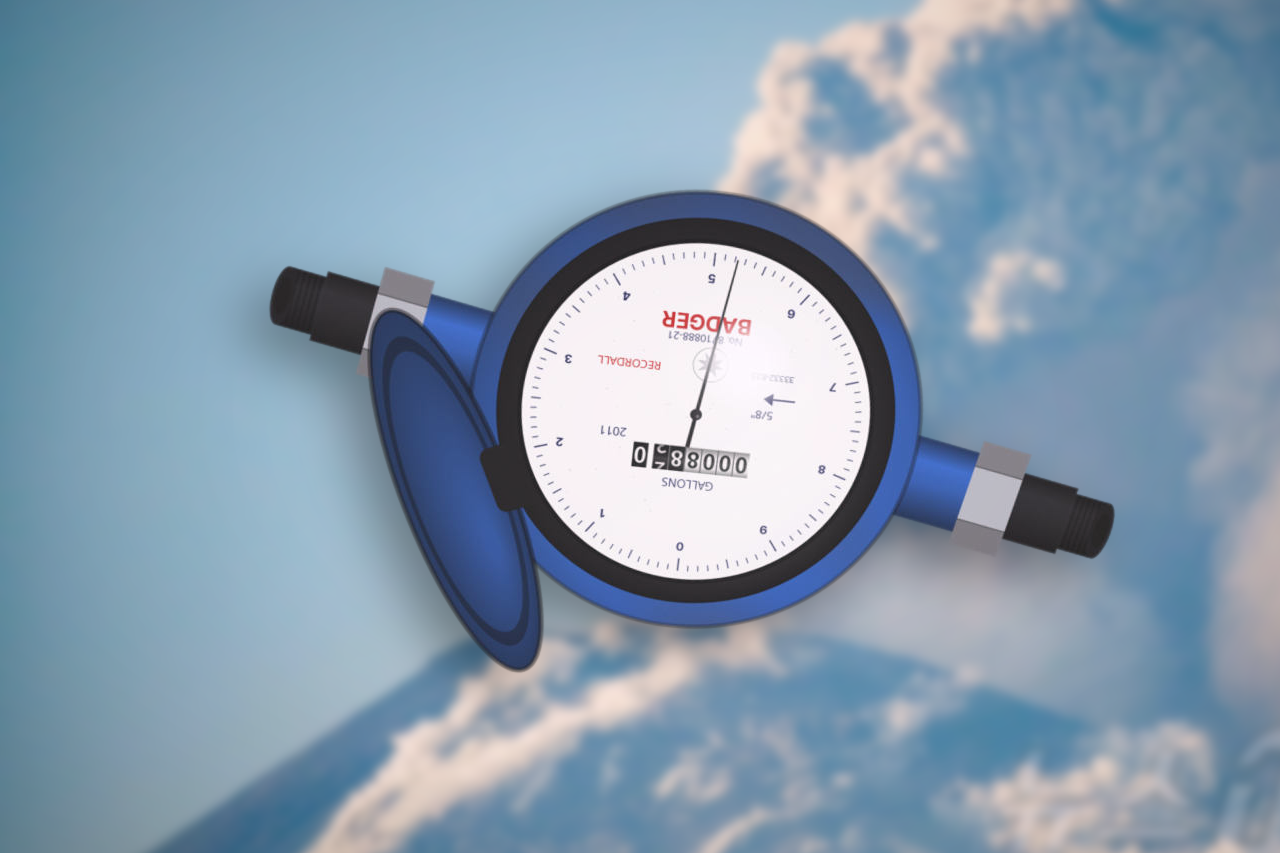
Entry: 8825.2
